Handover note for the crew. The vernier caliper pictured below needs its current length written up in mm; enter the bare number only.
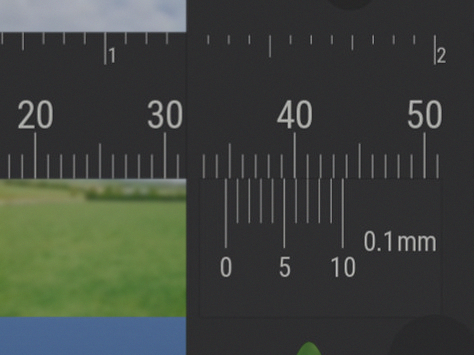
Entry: 34.7
